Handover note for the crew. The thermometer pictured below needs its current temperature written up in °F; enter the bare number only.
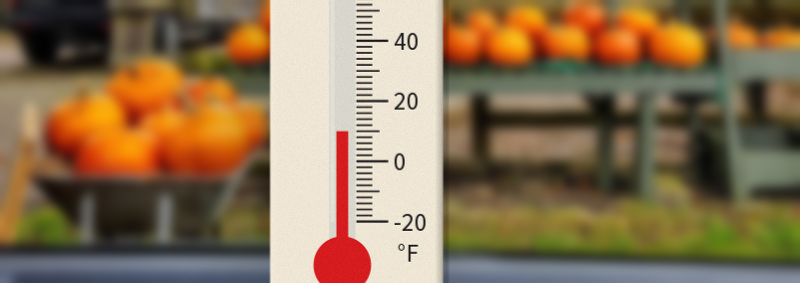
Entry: 10
